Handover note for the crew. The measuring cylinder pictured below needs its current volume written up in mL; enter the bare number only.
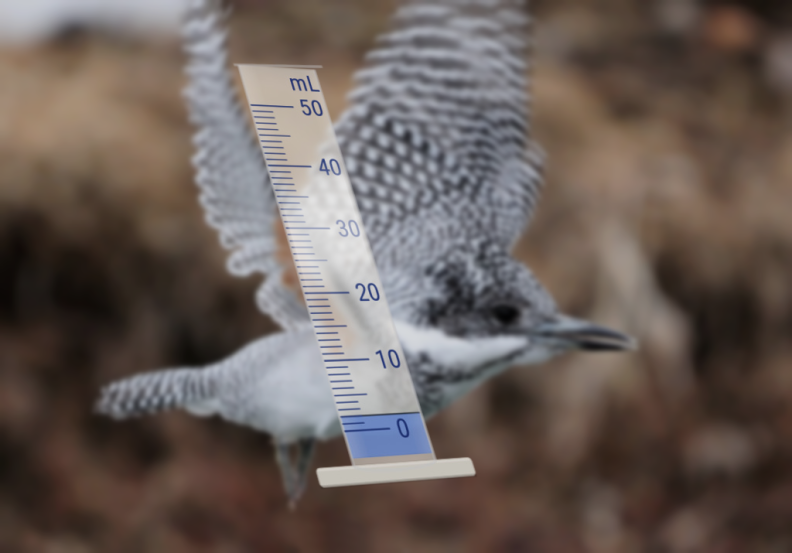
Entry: 2
